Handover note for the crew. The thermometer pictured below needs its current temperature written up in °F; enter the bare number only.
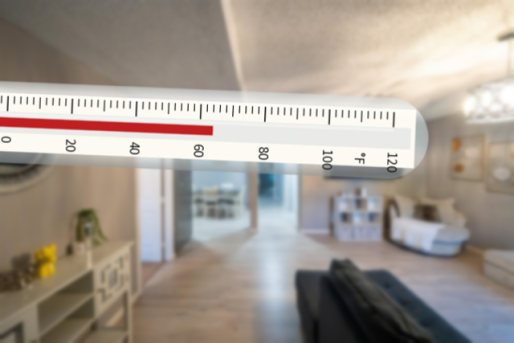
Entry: 64
